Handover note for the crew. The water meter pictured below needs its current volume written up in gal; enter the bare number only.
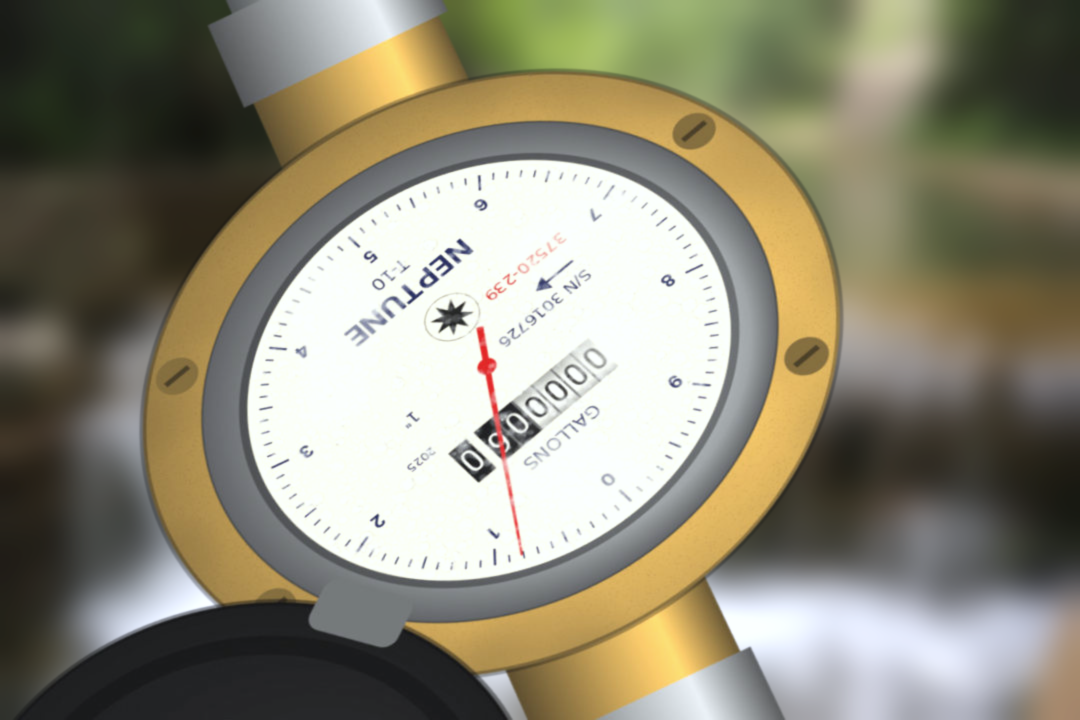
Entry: 60.8
